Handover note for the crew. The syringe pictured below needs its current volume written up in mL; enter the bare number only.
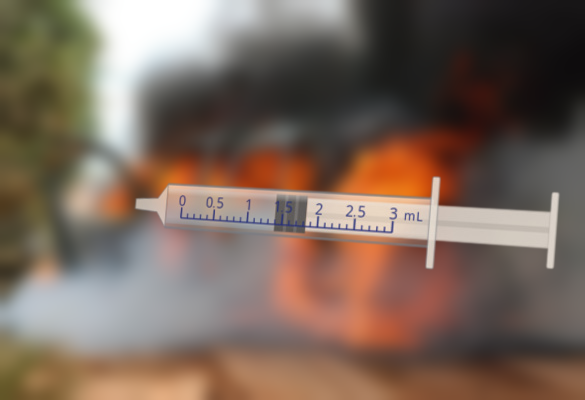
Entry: 1.4
